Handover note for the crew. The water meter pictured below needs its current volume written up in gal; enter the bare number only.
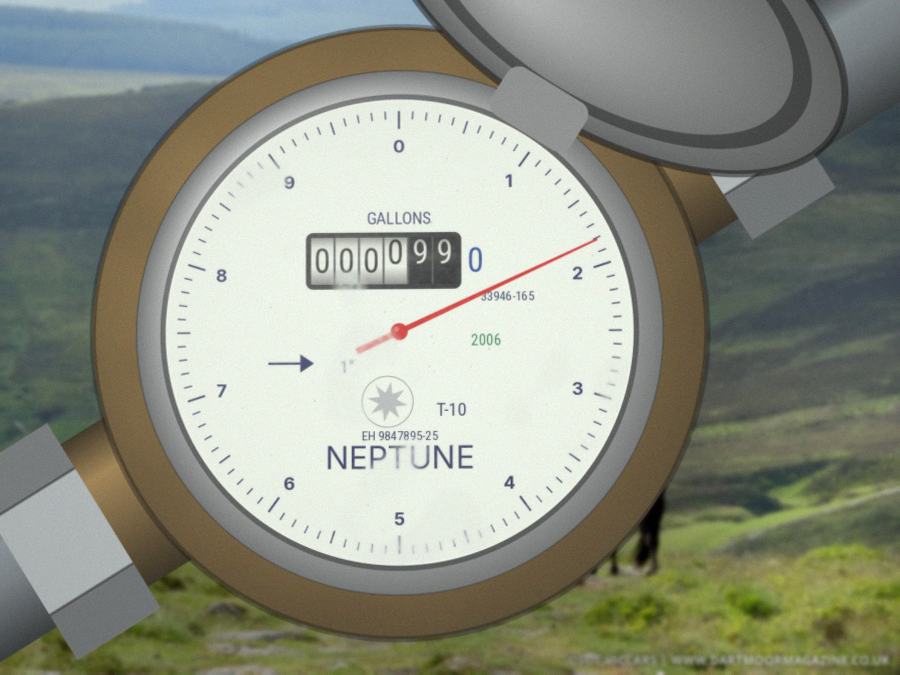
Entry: 991.8
